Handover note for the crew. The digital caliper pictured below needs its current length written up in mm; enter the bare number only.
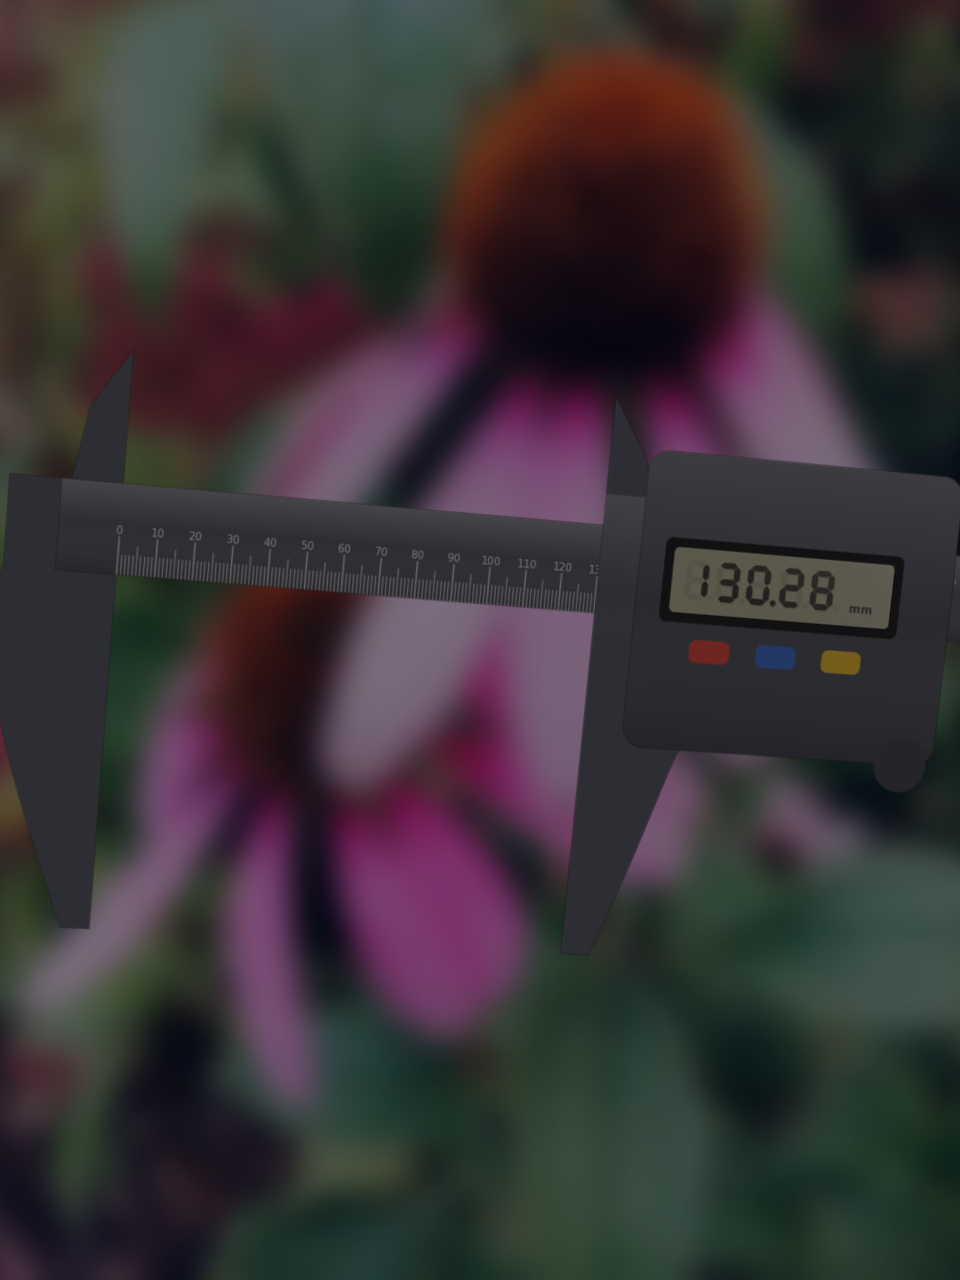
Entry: 130.28
